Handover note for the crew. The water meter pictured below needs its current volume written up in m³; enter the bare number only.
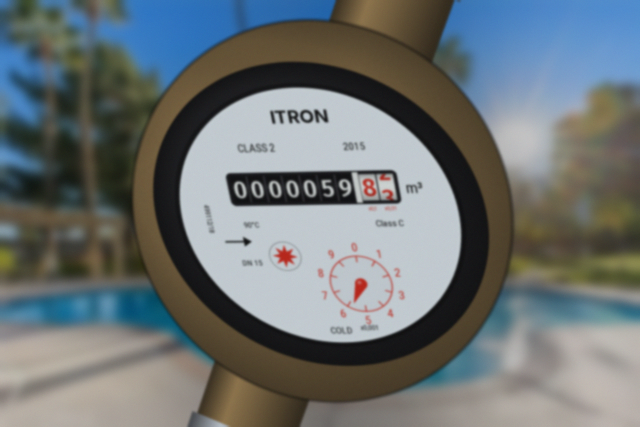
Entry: 59.825
